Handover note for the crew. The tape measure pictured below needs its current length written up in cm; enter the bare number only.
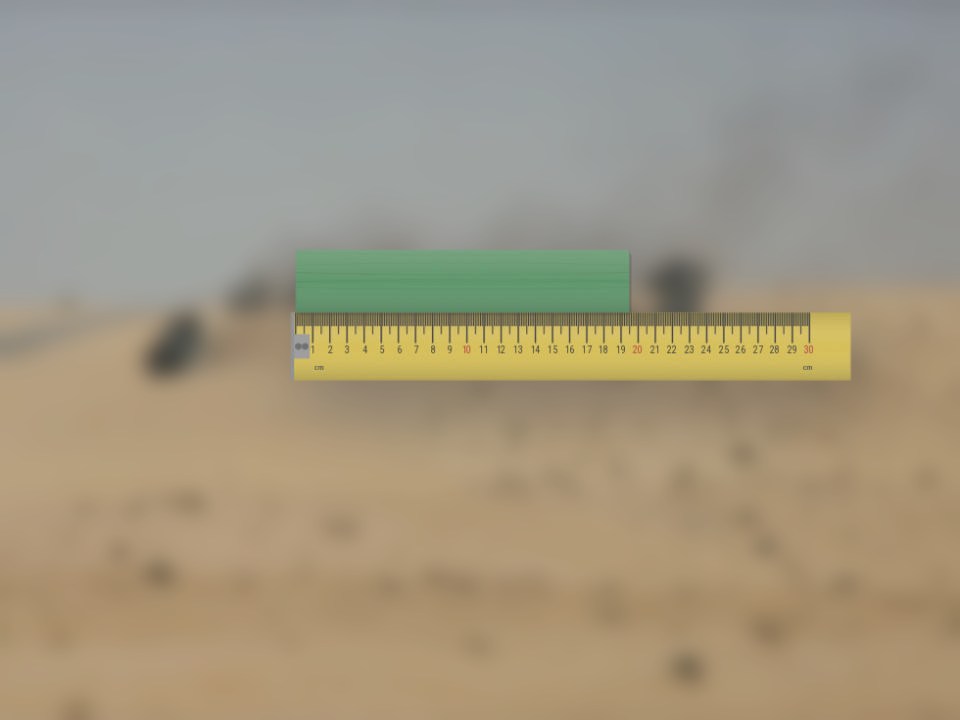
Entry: 19.5
